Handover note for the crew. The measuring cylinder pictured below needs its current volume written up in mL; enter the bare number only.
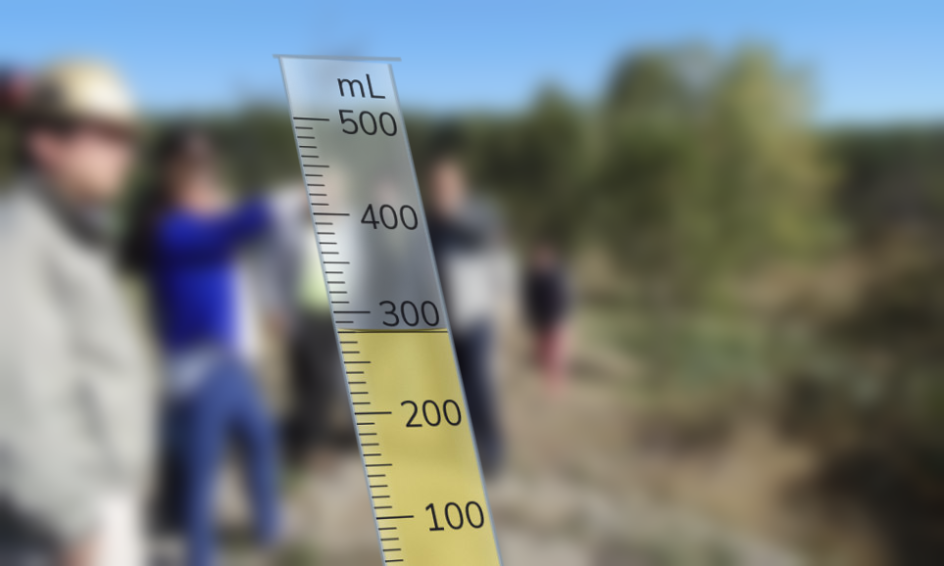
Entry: 280
